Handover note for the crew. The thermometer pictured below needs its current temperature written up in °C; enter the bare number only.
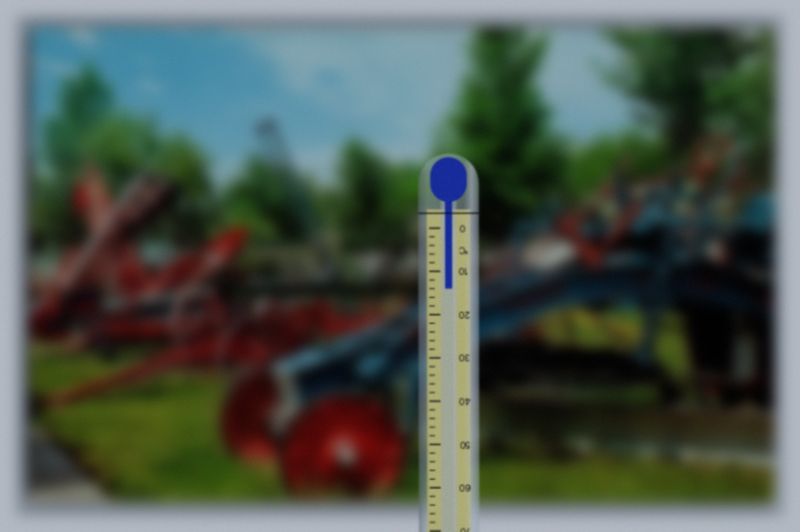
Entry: 14
